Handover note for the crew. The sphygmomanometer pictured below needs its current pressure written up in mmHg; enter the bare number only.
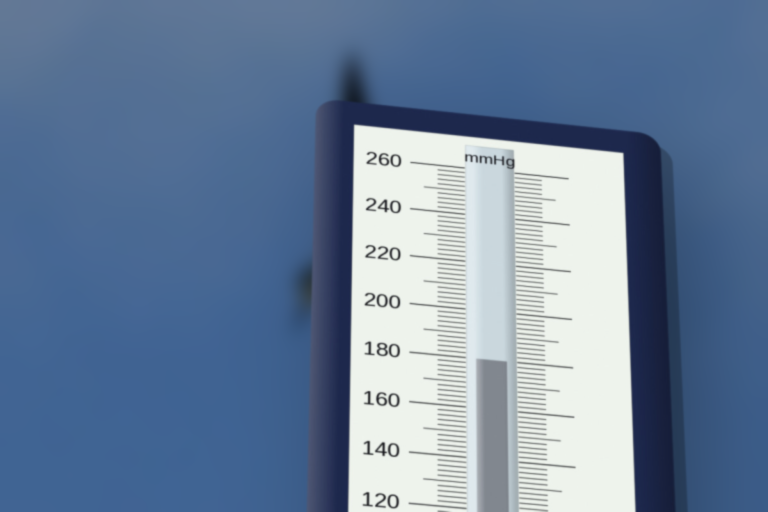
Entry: 180
